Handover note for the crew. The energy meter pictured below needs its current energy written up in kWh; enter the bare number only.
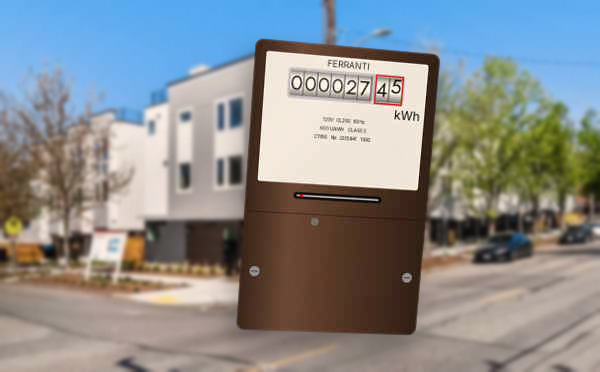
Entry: 27.45
